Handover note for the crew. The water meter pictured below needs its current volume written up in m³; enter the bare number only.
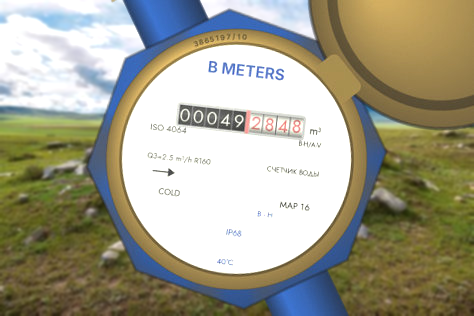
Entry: 49.2848
